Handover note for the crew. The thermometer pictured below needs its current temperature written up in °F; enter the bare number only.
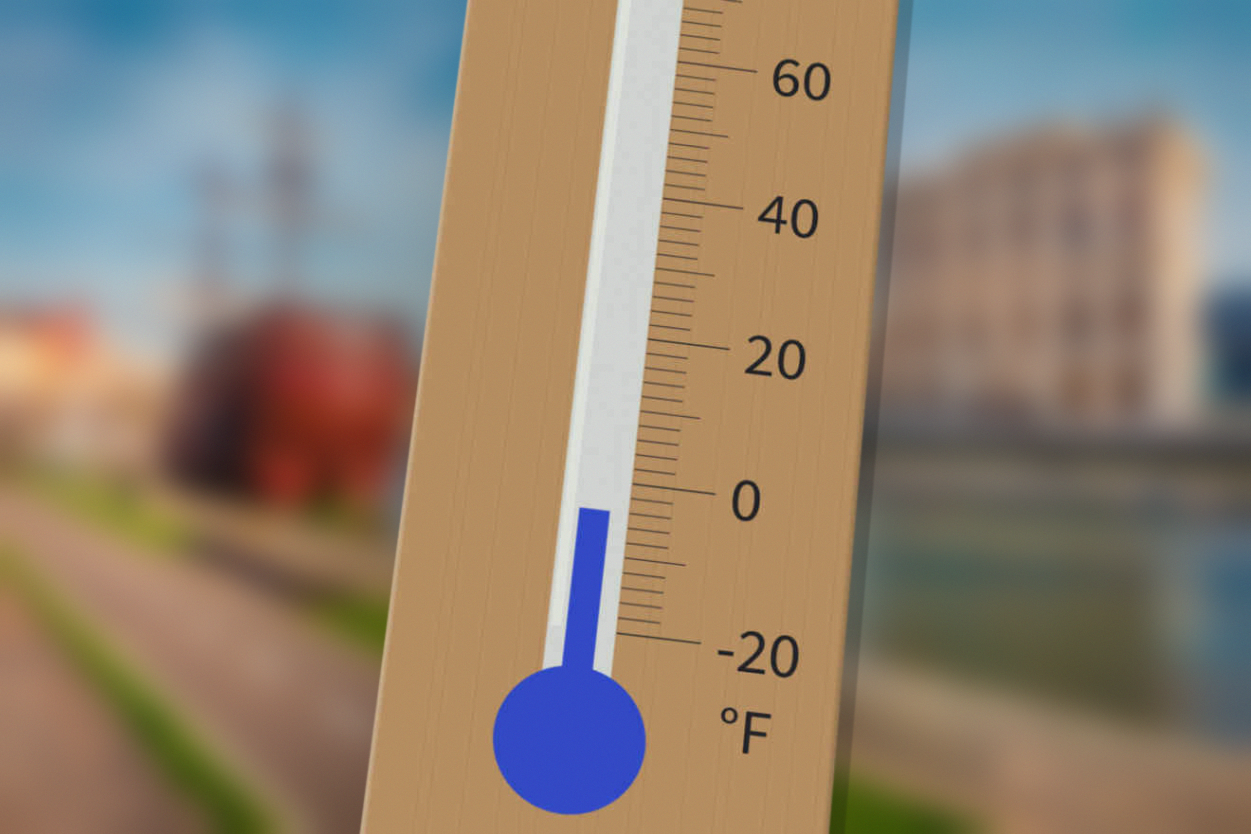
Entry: -4
